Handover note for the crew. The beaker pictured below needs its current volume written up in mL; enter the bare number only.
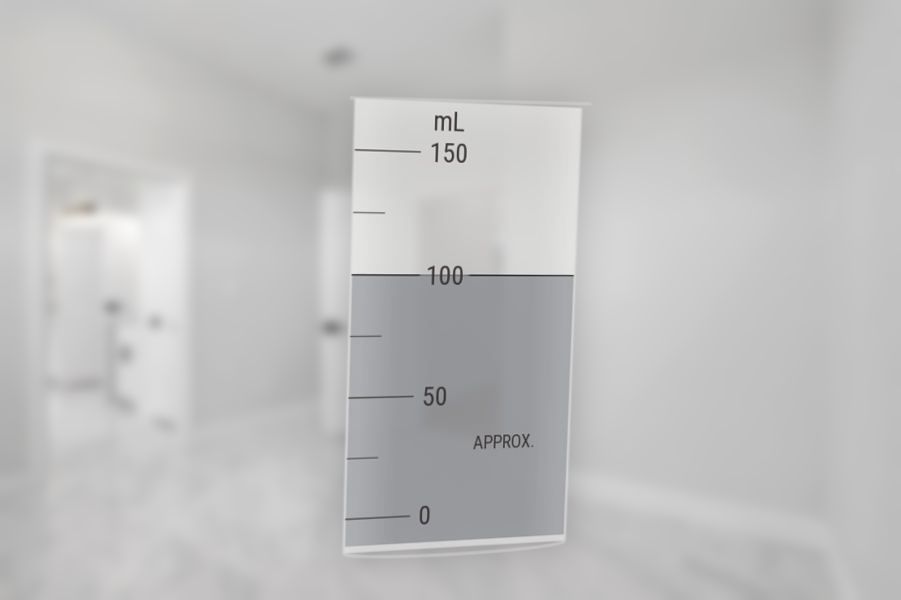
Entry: 100
